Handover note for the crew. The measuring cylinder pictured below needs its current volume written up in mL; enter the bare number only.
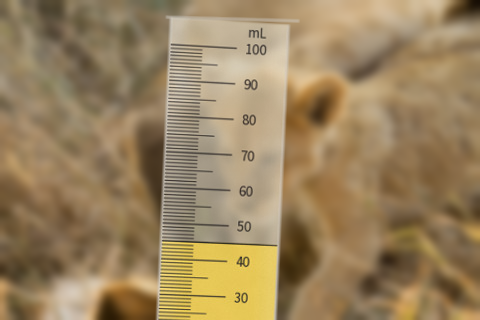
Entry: 45
